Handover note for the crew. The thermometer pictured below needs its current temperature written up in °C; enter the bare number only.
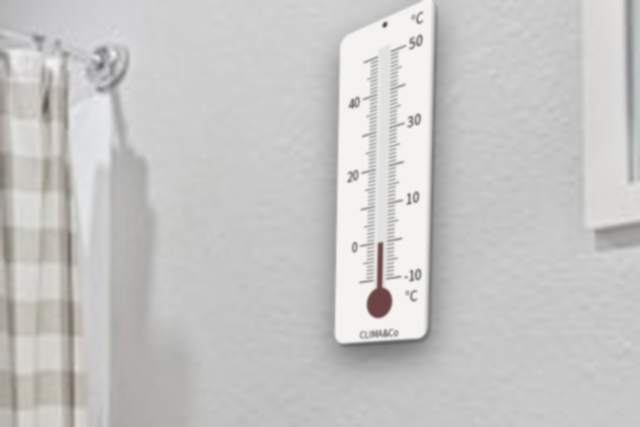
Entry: 0
